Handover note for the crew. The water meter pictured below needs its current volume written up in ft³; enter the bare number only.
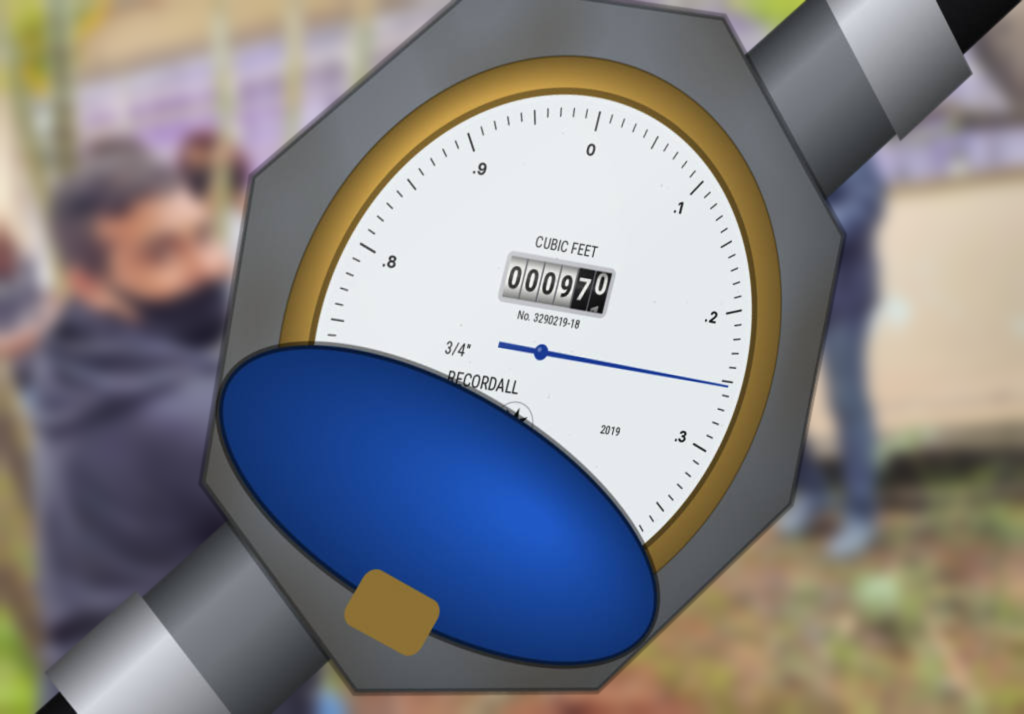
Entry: 970.25
